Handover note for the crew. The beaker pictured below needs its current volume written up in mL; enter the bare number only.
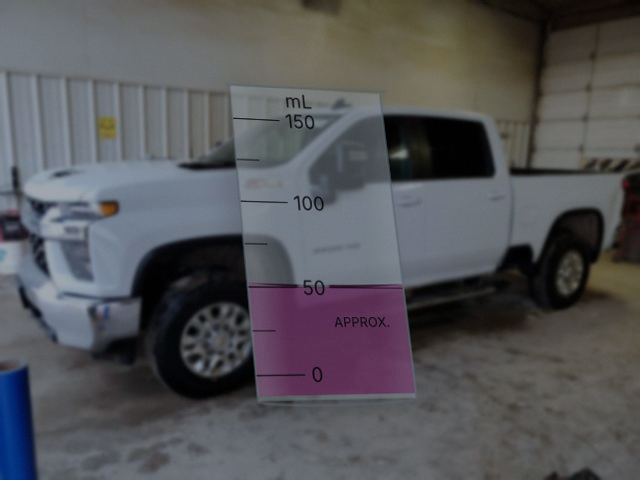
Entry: 50
